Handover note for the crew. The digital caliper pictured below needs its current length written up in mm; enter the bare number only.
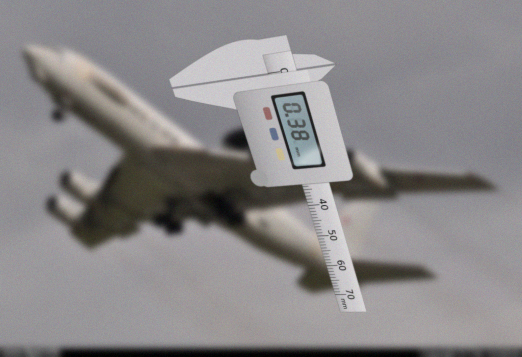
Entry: 0.38
